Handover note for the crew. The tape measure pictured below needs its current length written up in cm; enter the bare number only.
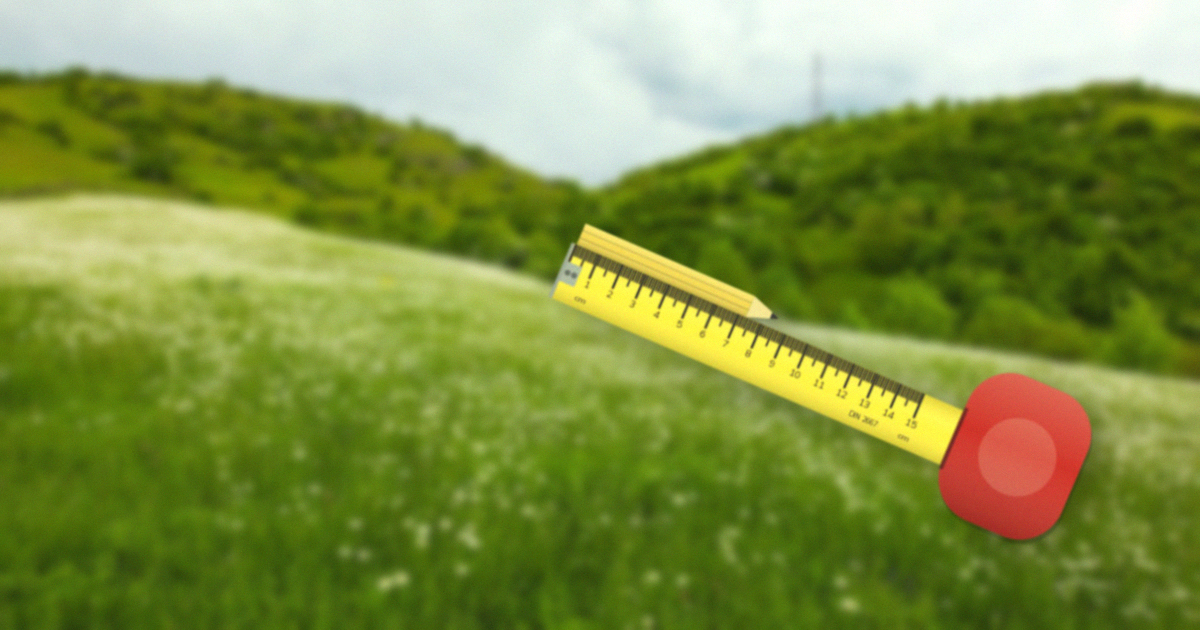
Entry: 8.5
